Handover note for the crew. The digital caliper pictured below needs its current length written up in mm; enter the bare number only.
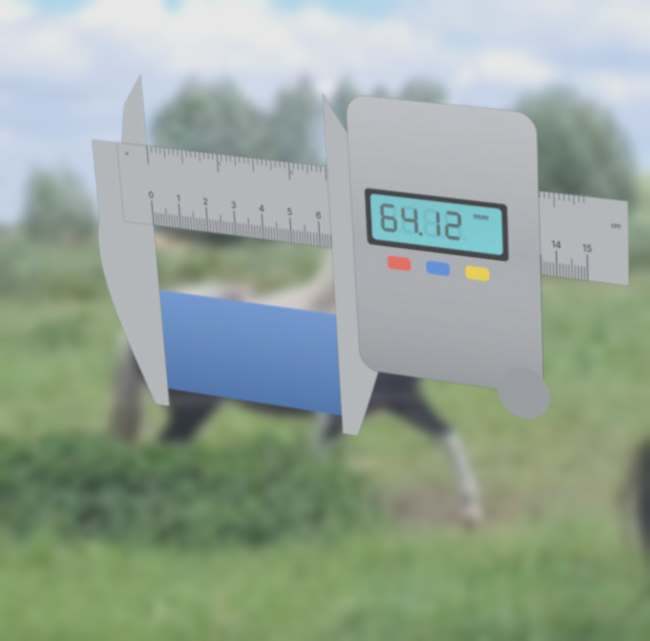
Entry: 64.12
